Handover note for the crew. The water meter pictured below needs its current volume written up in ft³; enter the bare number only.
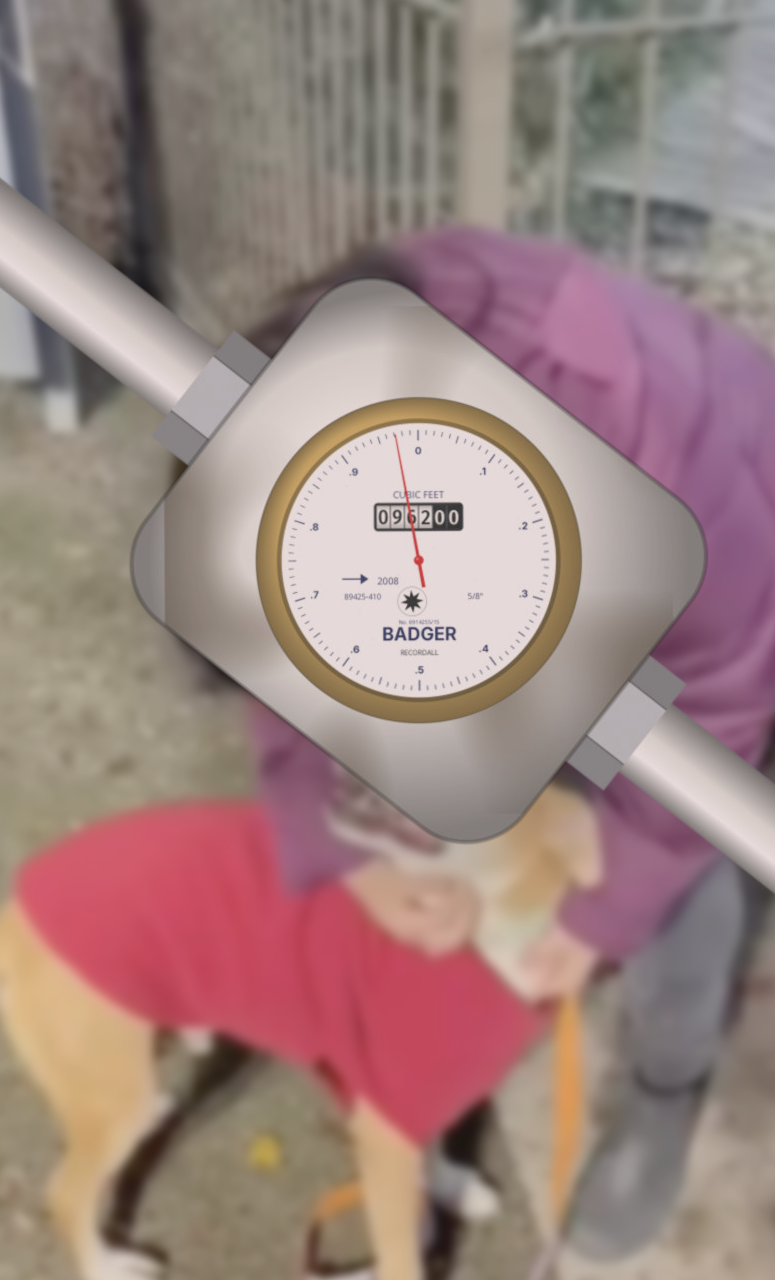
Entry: 96199.97
